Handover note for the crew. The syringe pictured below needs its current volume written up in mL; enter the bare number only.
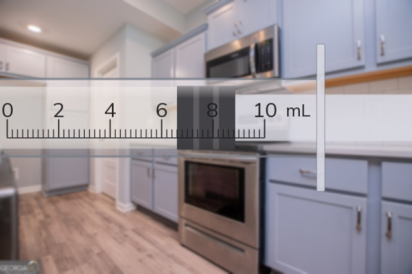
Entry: 6.6
